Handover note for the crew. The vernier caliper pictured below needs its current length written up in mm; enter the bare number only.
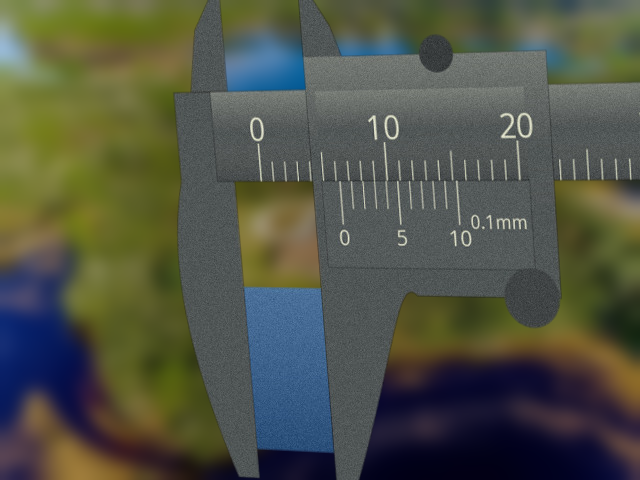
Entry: 6.3
